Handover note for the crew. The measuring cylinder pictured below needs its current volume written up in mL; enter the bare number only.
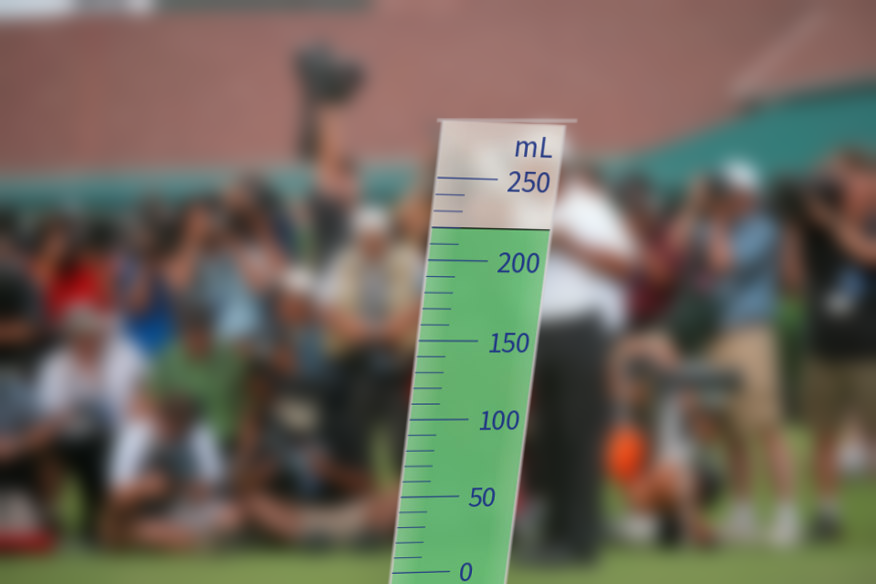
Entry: 220
